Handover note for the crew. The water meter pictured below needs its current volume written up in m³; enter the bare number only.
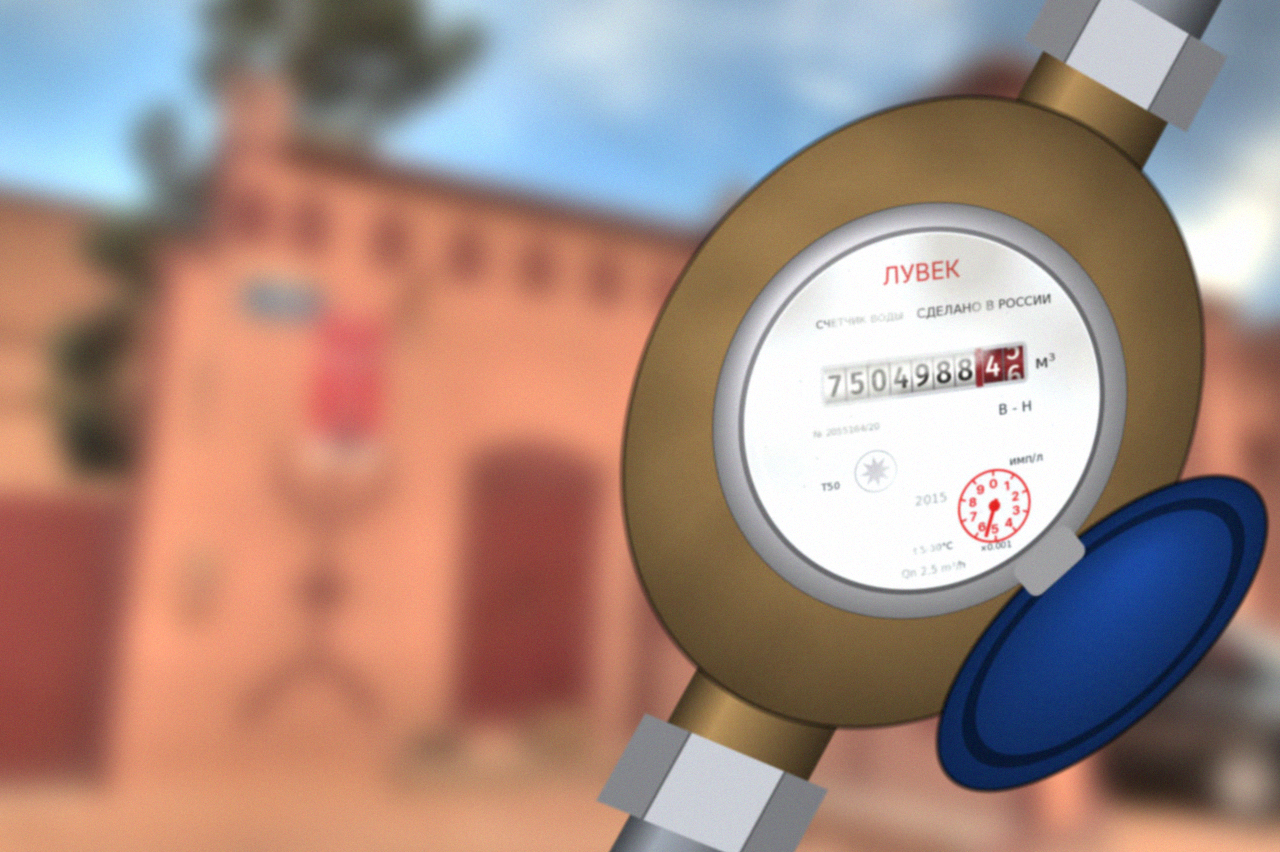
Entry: 7504988.455
